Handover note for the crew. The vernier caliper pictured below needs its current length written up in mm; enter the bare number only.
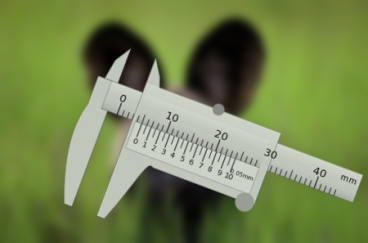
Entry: 5.0
